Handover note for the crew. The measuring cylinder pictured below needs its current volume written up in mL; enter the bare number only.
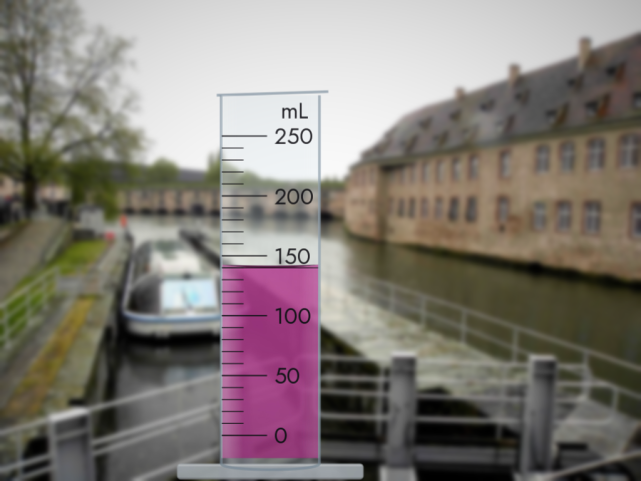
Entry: 140
